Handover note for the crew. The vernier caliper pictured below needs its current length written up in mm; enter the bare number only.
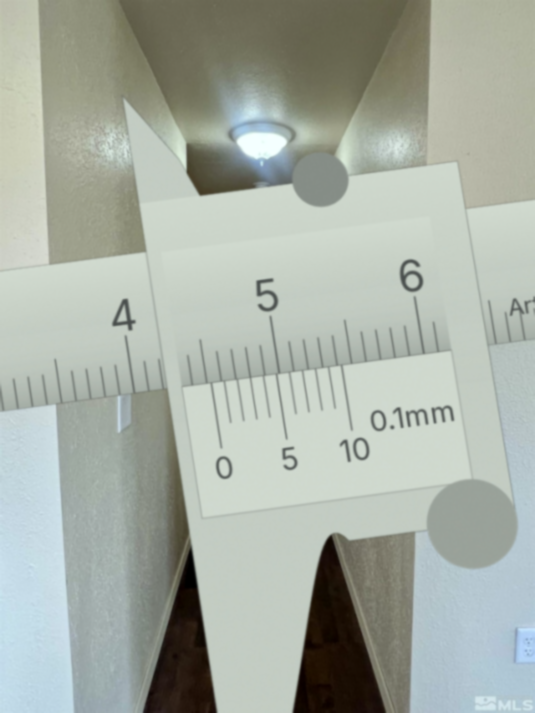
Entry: 45.3
